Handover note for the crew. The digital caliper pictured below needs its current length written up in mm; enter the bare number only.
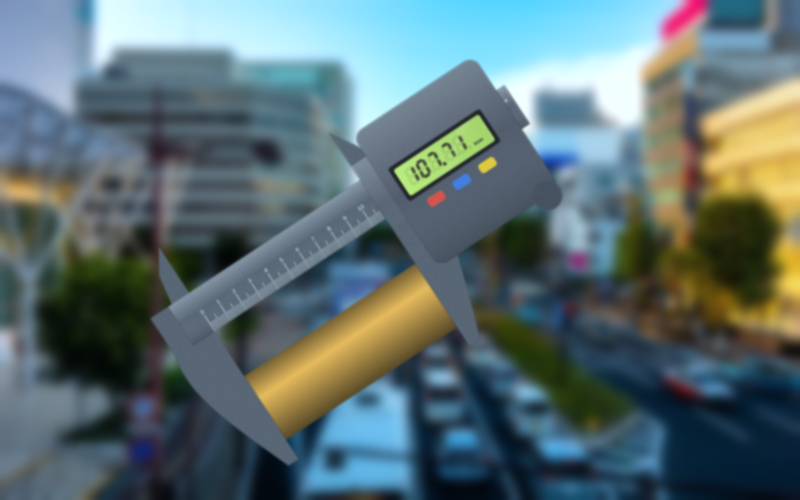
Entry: 107.71
